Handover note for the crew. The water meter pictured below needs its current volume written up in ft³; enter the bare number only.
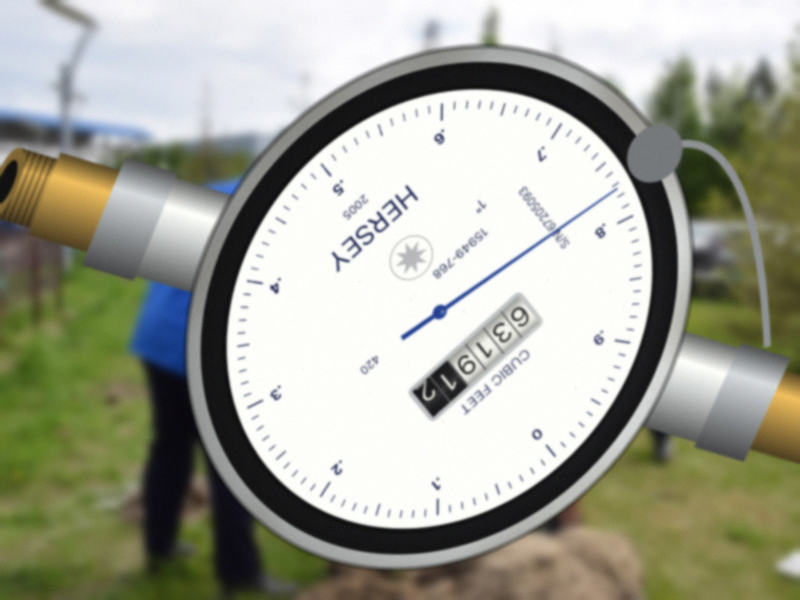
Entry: 631911.77
